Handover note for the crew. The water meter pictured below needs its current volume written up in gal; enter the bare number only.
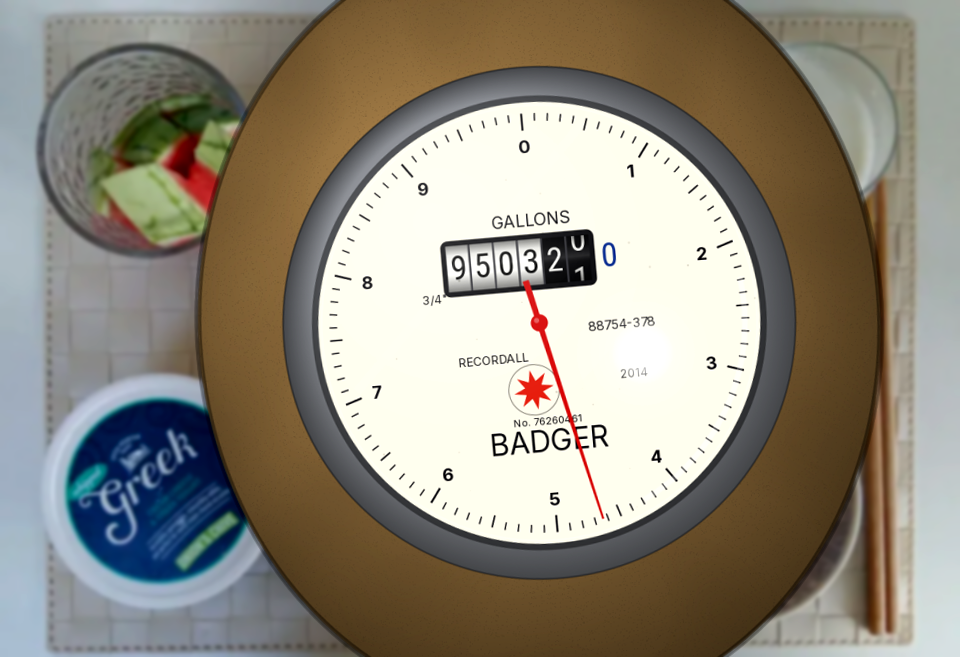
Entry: 9503204.6
